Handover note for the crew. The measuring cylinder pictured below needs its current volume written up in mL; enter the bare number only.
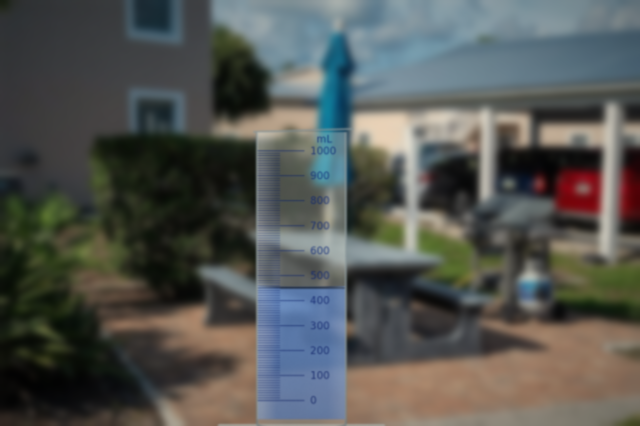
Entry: 450
